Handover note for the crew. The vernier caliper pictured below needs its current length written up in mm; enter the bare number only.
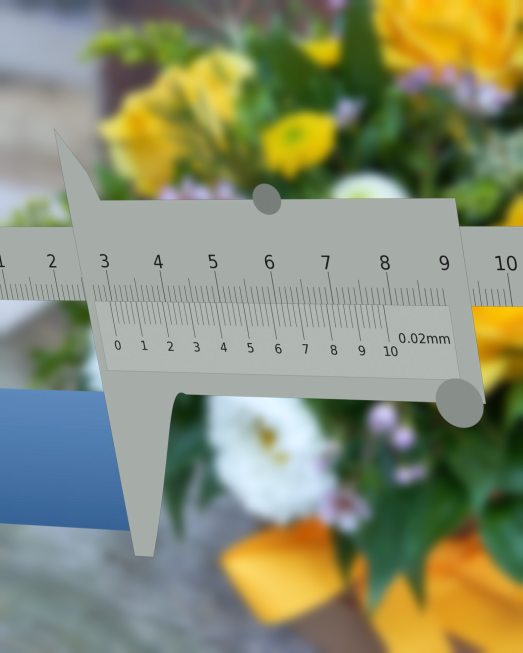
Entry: 29.6
